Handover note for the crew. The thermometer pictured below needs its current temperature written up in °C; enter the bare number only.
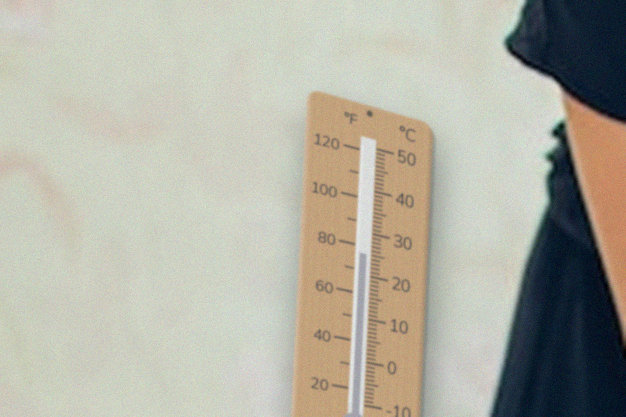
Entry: 25
